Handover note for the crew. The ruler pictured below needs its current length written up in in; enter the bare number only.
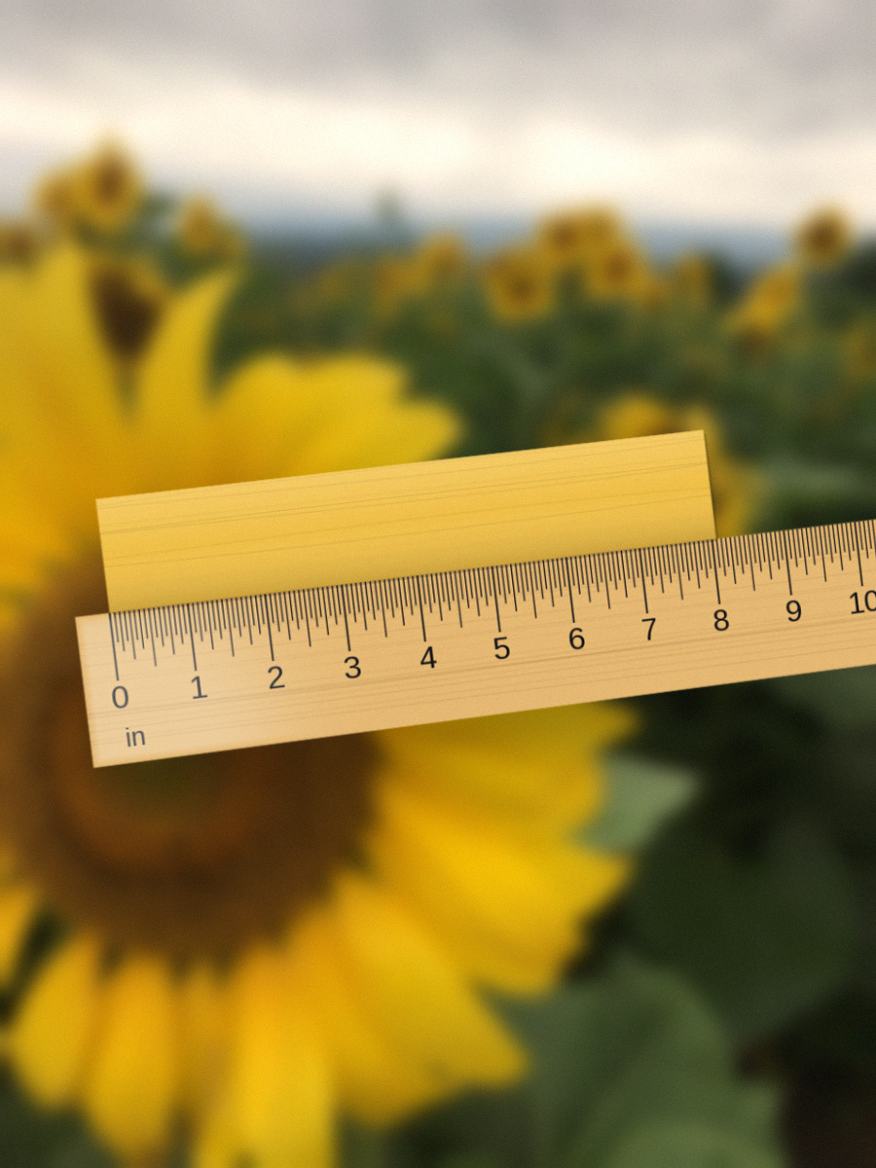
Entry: 8.0625
